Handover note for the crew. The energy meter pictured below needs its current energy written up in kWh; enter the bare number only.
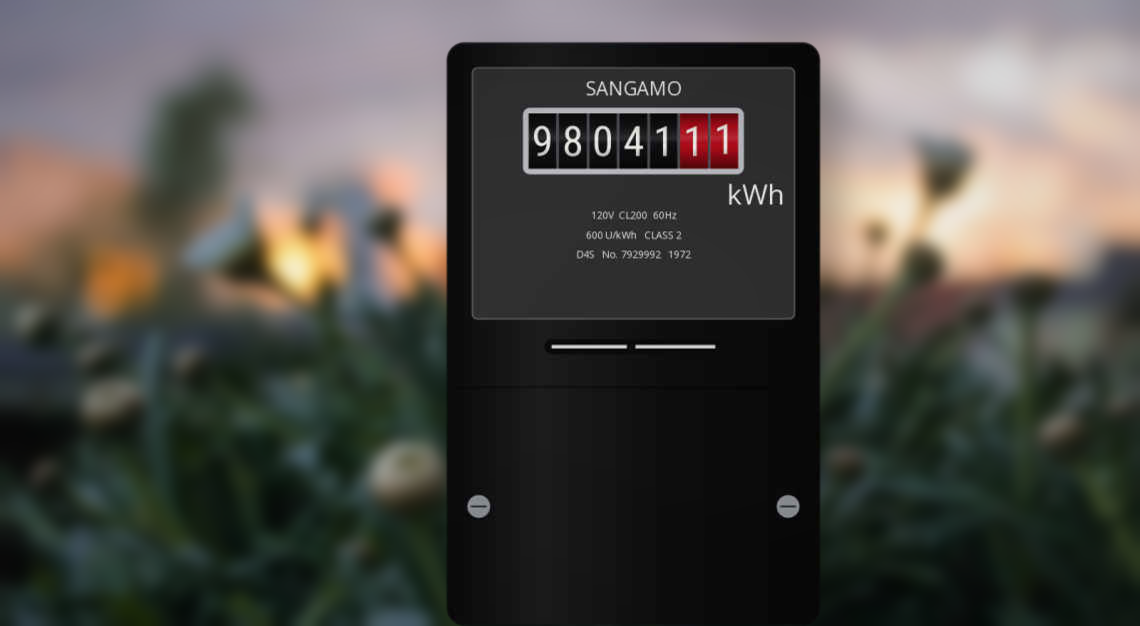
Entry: 98041.11
